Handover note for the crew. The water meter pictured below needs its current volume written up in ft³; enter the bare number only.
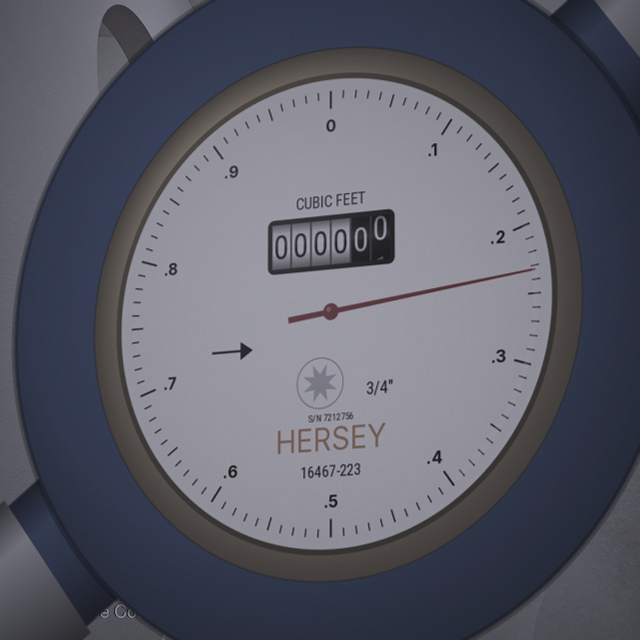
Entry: 0.23
